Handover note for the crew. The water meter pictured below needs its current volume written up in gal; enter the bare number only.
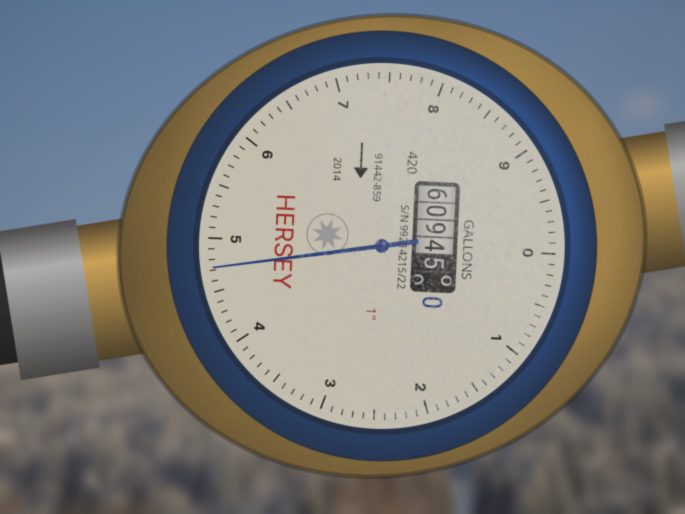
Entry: 6094584.7
